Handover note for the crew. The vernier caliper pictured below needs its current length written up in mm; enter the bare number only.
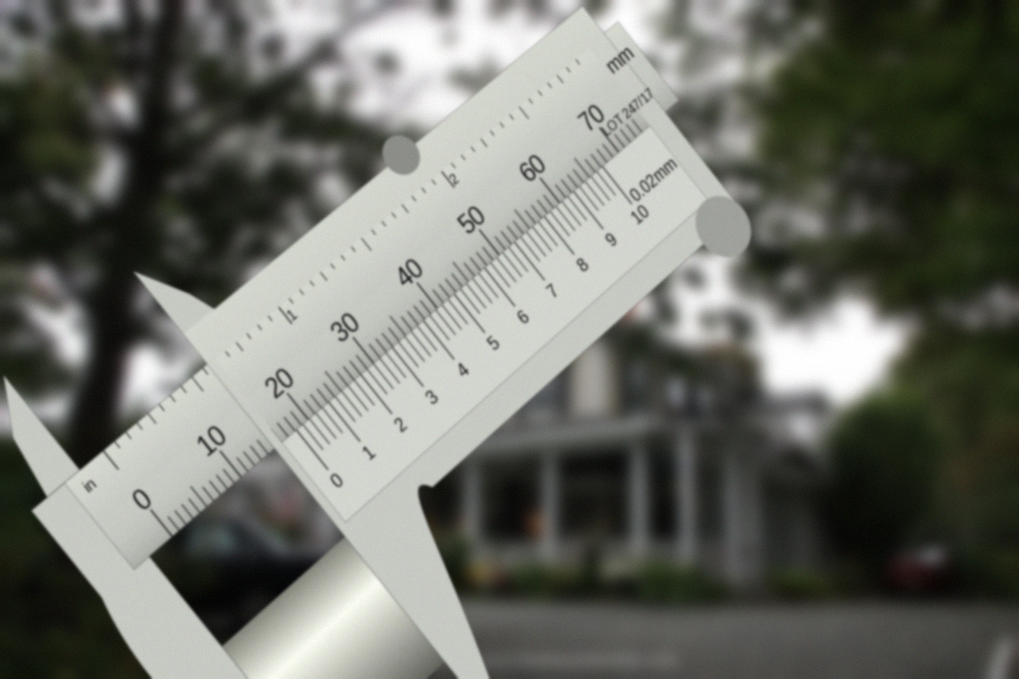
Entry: 18.2
